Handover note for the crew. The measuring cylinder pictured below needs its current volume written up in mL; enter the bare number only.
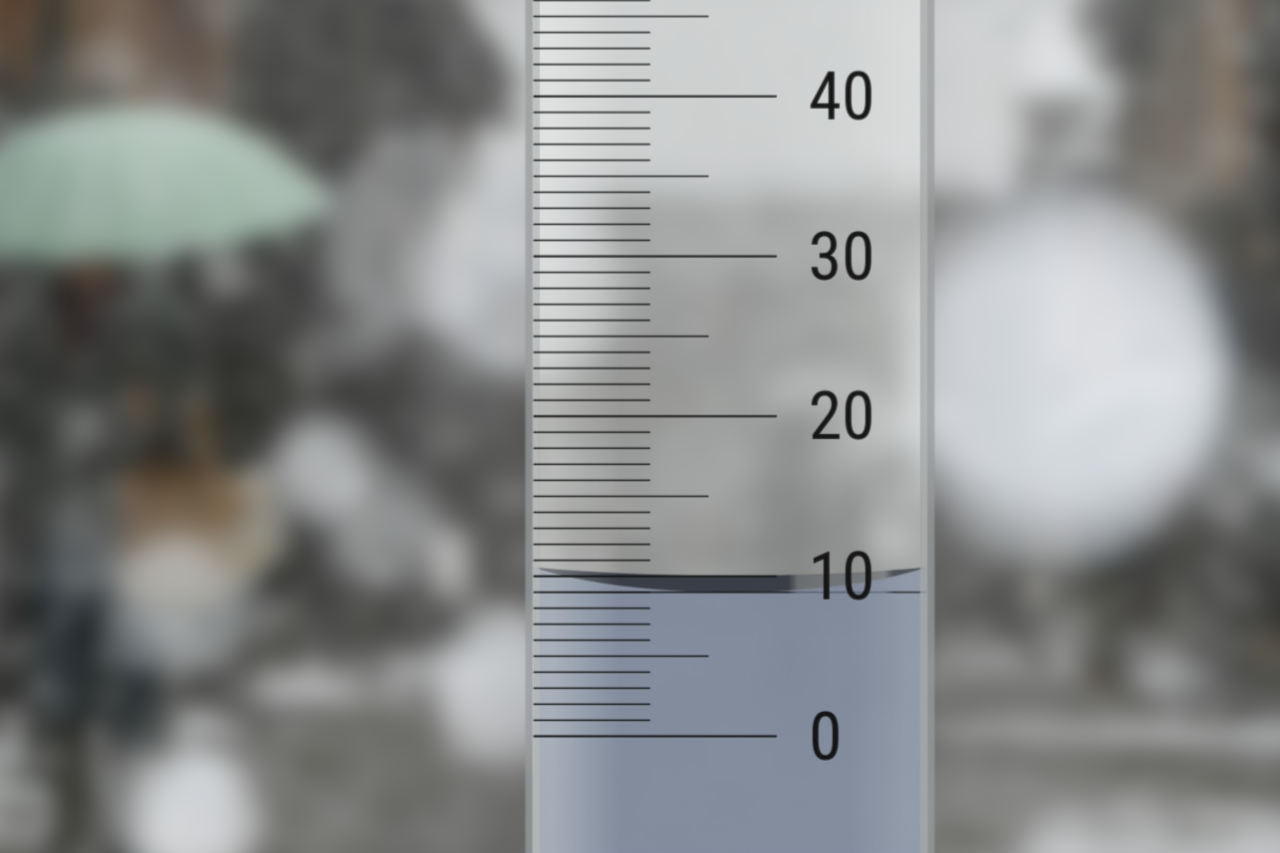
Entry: 9
